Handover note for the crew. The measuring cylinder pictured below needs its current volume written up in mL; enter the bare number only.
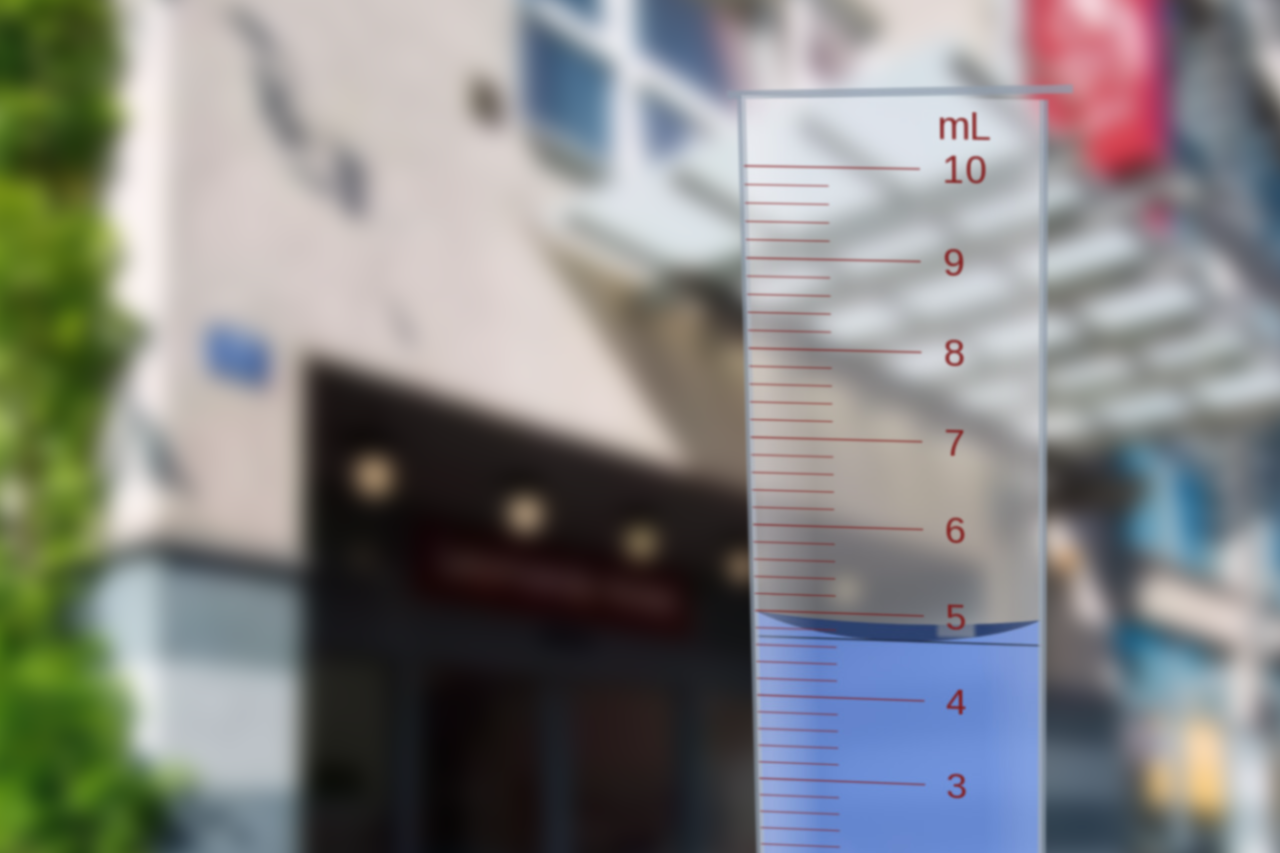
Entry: 4.7
